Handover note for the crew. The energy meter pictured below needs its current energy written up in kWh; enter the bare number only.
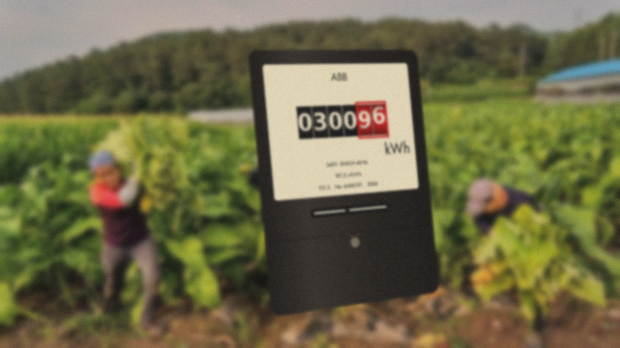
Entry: 300.96
